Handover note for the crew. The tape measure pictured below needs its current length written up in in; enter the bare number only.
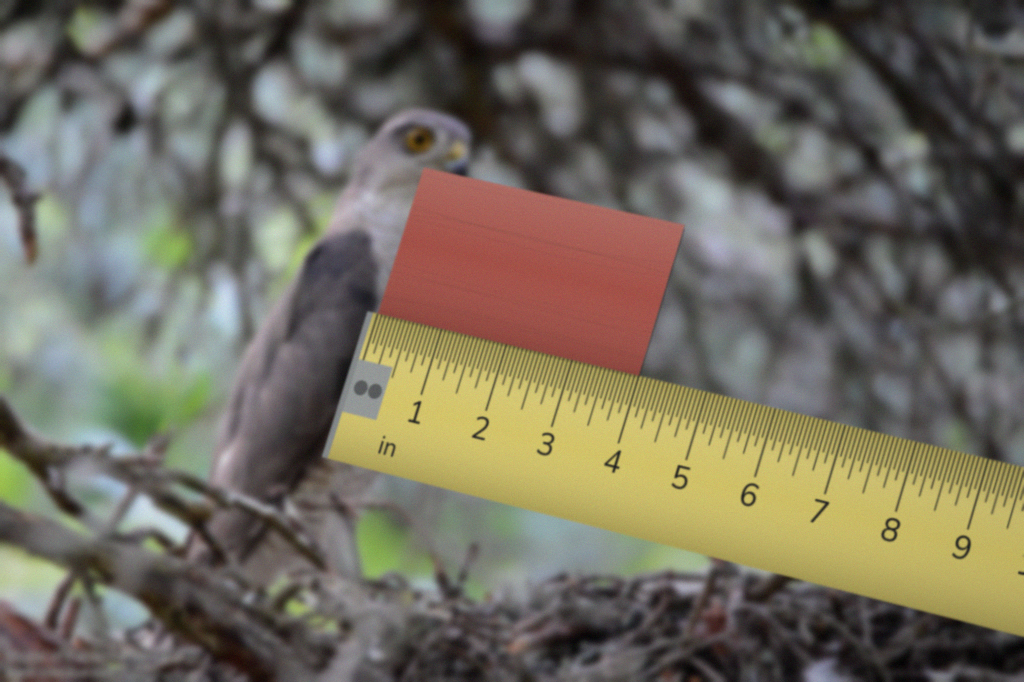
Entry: 4
